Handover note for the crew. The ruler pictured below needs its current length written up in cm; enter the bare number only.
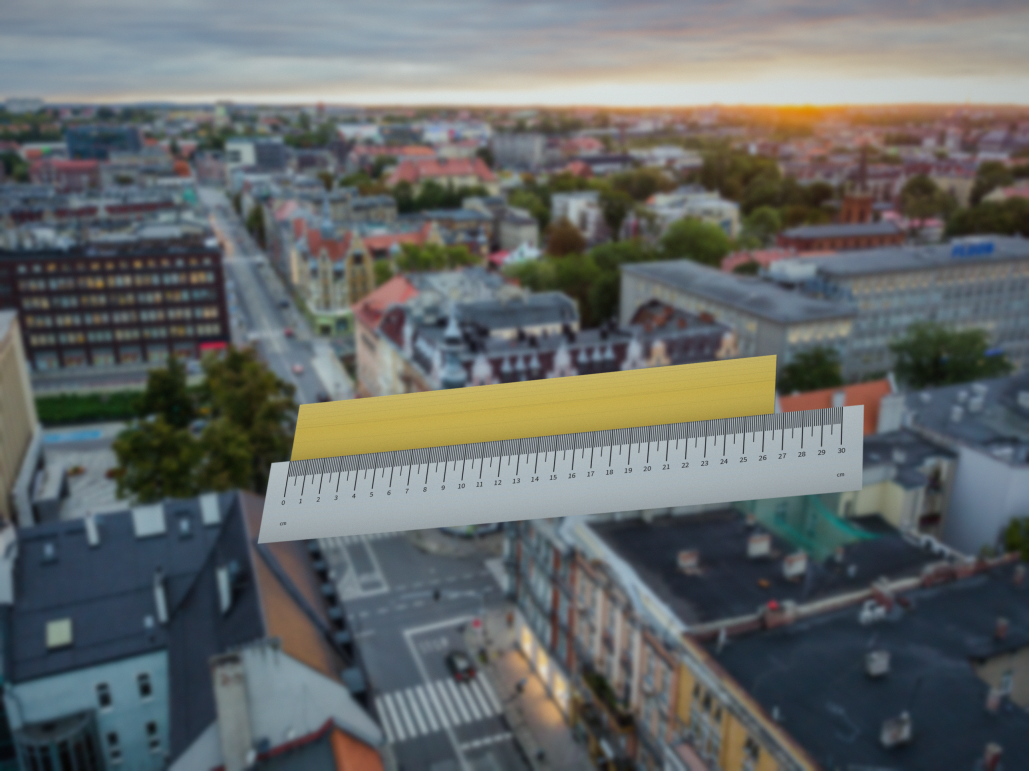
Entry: 26.5
